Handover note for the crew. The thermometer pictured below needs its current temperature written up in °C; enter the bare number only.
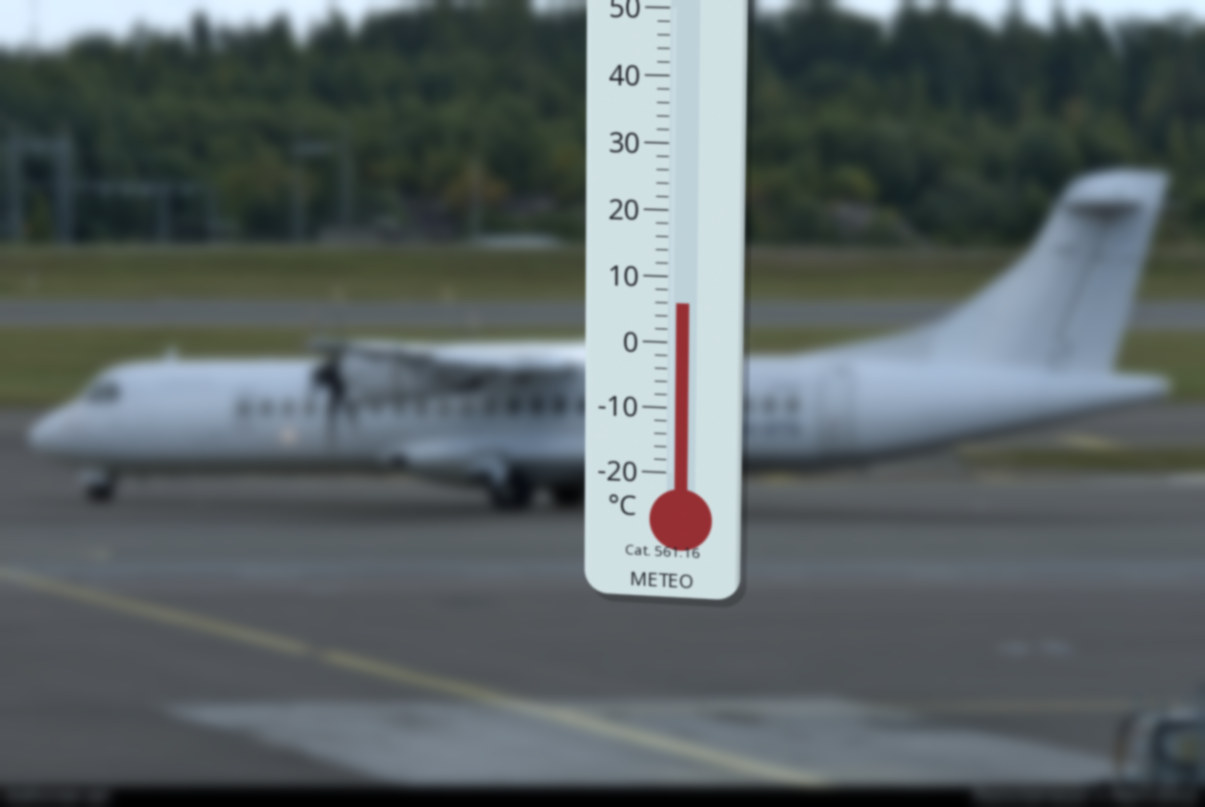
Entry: 6
